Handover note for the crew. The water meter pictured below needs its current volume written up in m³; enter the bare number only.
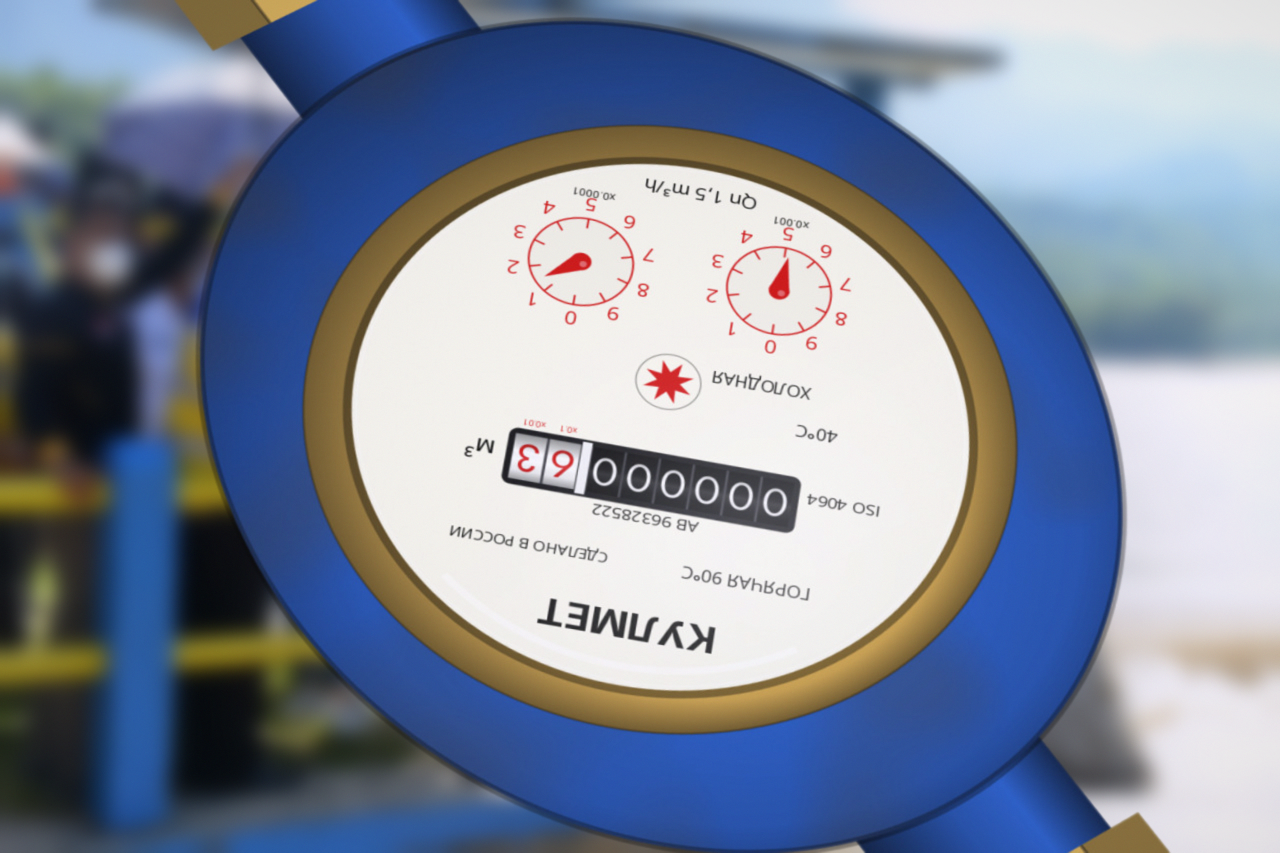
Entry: 0.6351
